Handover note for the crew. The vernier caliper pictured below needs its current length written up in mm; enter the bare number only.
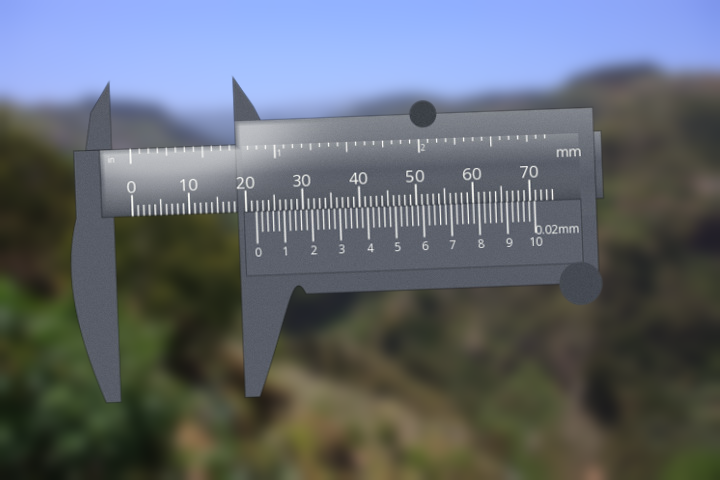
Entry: 21.8
